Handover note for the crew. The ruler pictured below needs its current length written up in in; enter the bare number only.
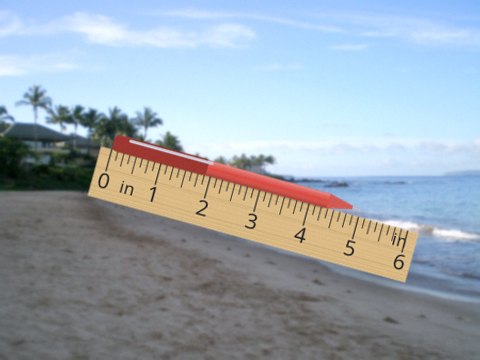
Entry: 5
